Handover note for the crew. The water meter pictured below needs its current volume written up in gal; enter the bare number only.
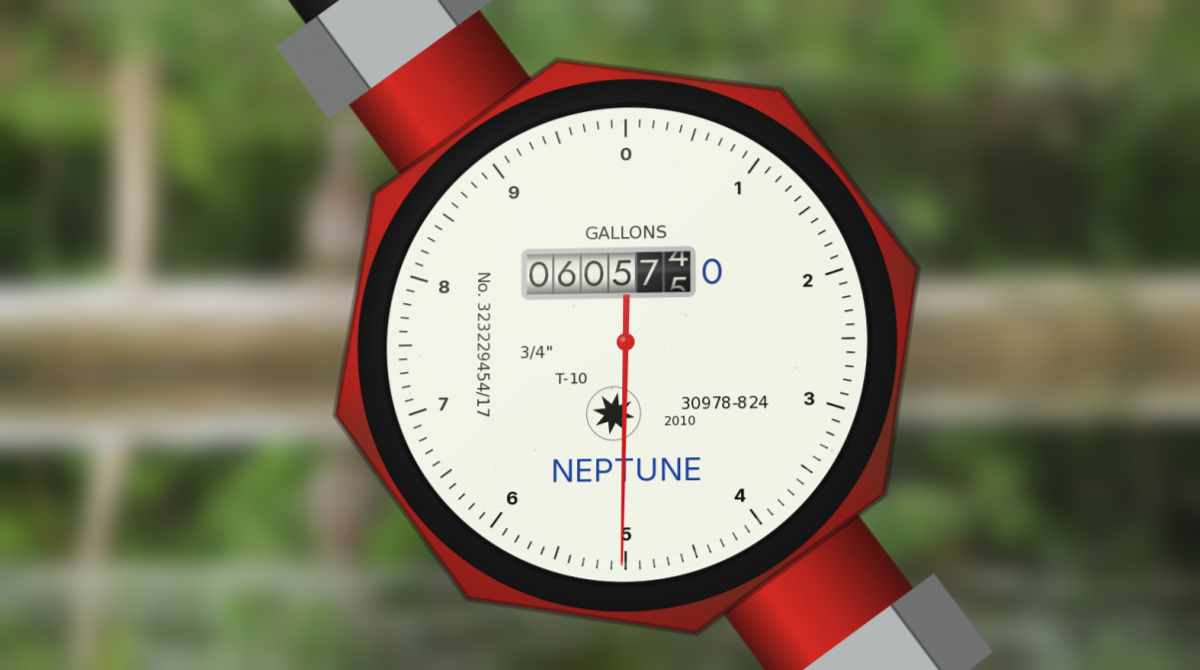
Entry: 605745.0
